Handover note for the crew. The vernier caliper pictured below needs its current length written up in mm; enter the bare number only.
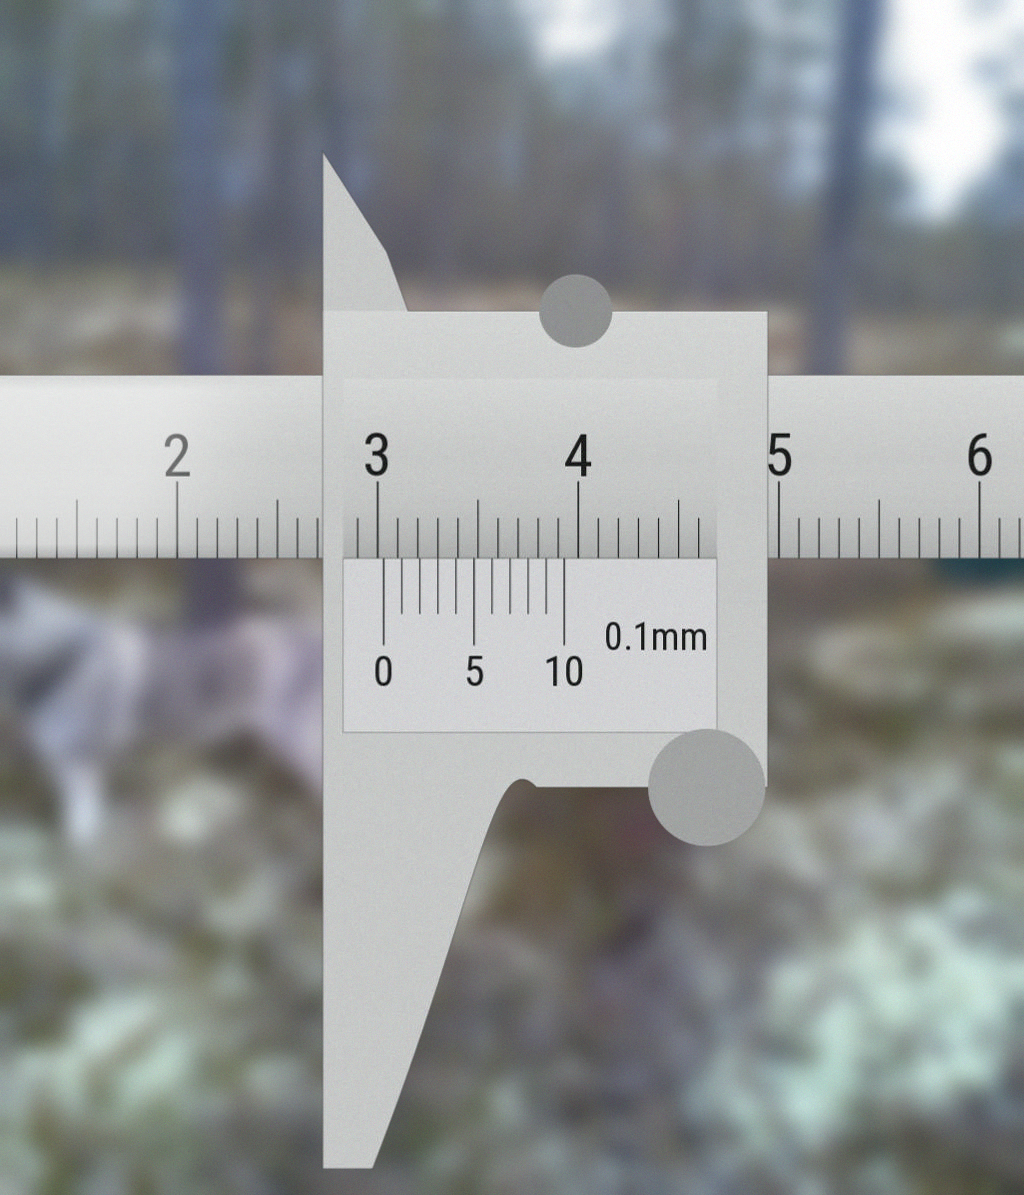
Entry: 30.3
